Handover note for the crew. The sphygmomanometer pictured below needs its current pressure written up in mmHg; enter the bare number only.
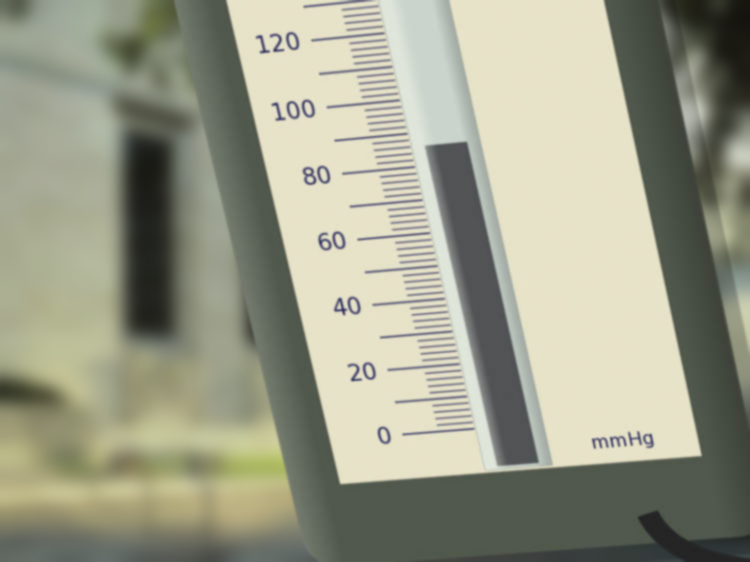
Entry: 86
